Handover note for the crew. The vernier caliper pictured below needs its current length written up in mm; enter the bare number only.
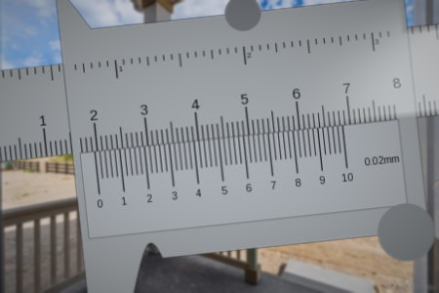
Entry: 19.5
